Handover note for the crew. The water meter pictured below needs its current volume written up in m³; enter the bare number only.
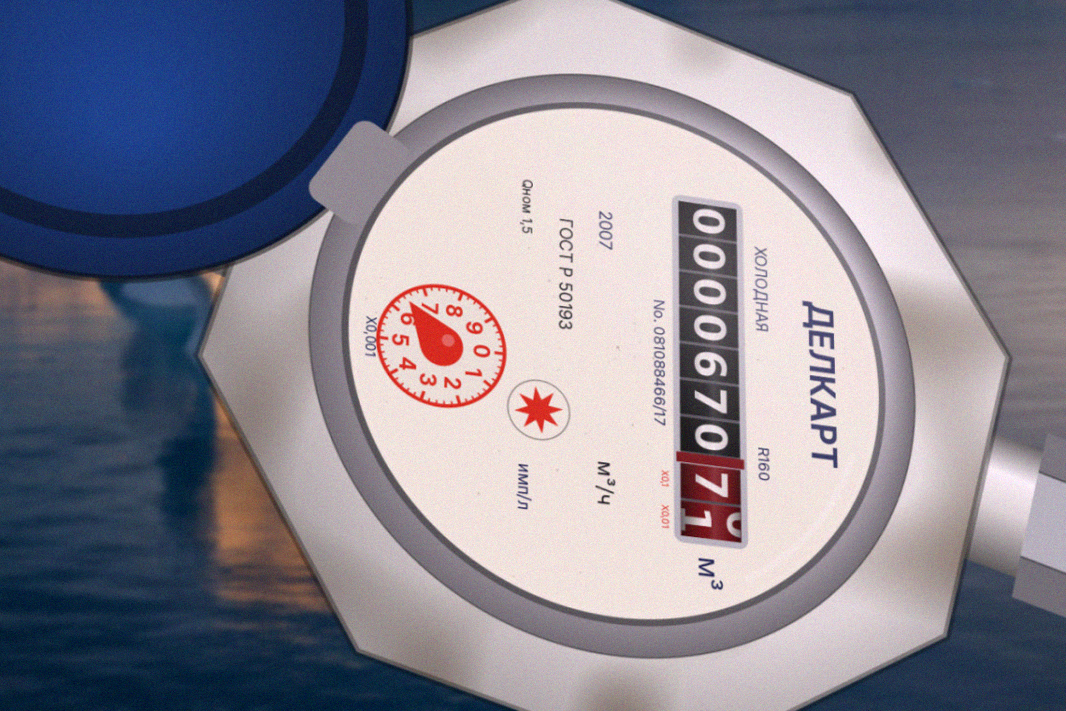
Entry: 670.706
